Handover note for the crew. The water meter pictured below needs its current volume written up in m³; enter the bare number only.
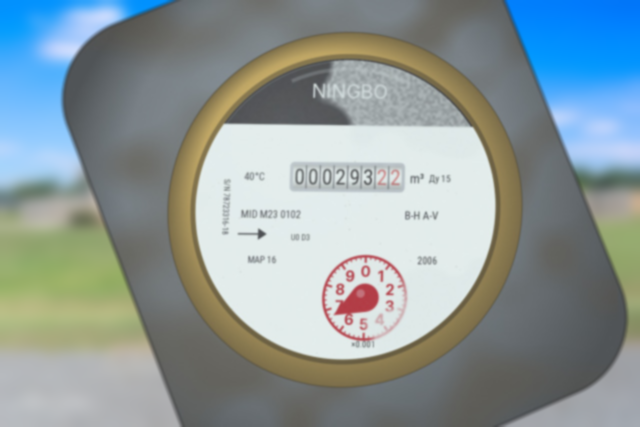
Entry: 293.226
